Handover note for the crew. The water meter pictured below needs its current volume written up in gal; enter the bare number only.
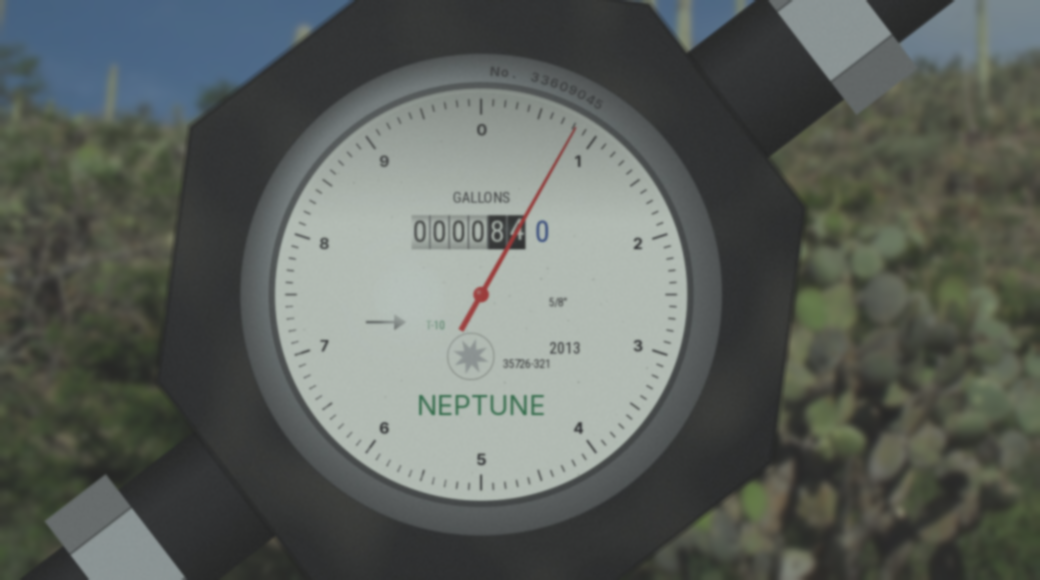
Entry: 840.8
